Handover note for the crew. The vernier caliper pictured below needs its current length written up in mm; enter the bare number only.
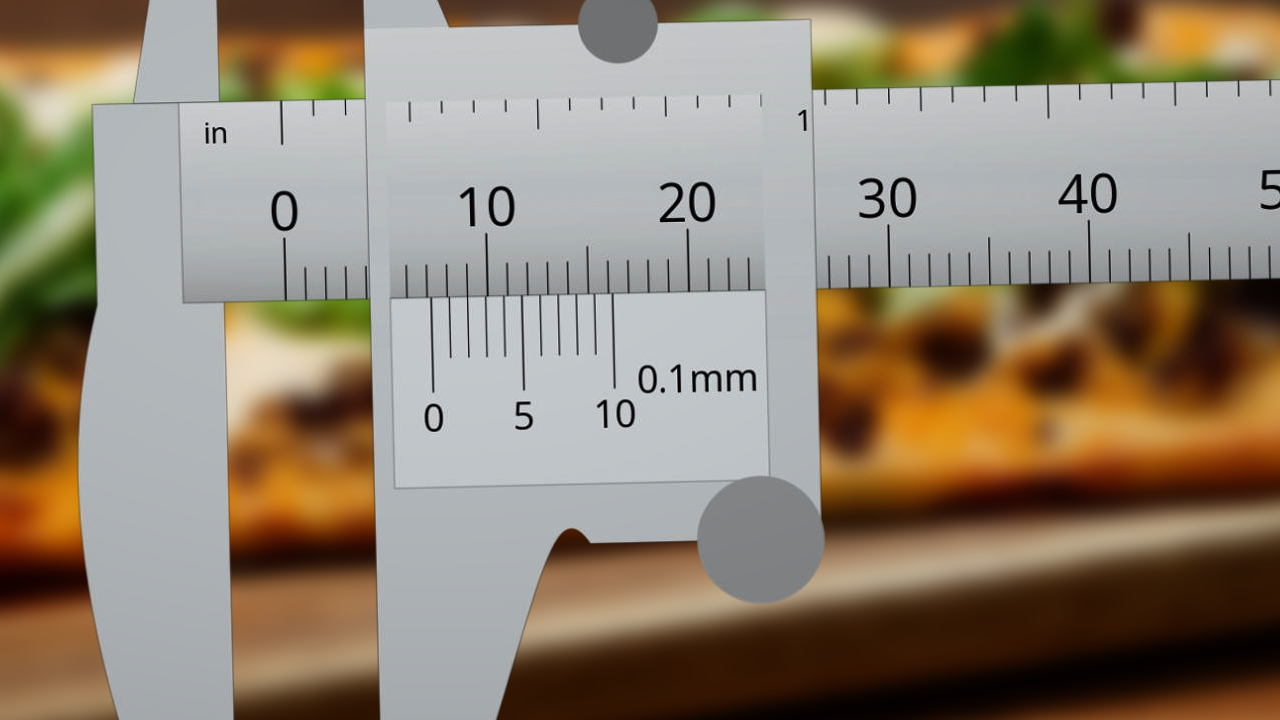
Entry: 7.2
